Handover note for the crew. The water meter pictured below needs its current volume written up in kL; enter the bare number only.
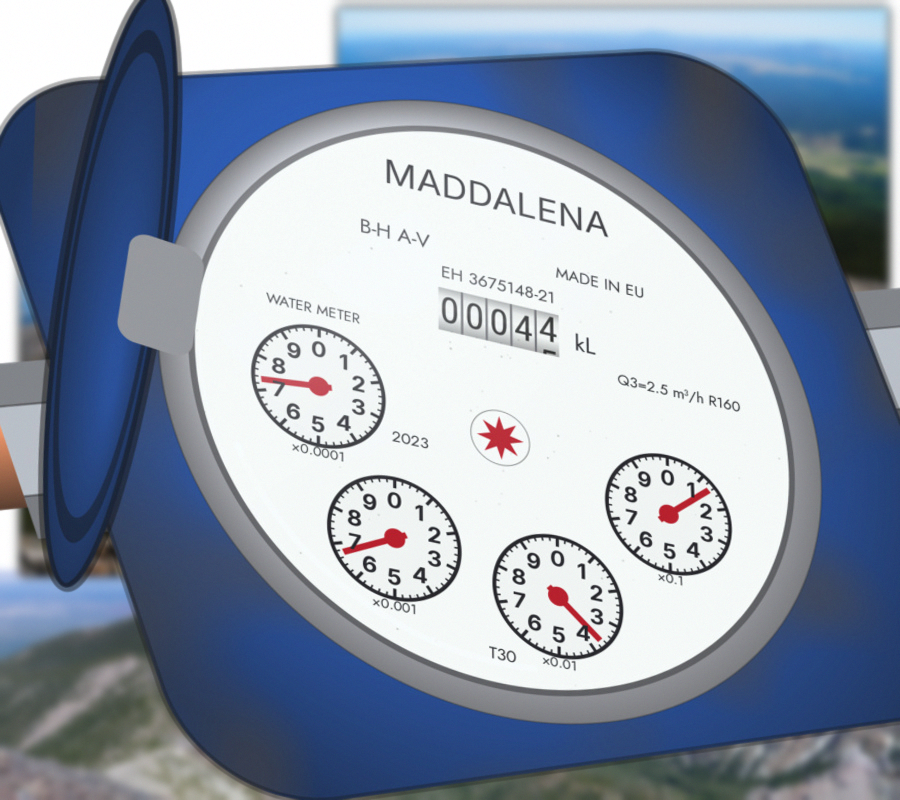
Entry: 44.1367
